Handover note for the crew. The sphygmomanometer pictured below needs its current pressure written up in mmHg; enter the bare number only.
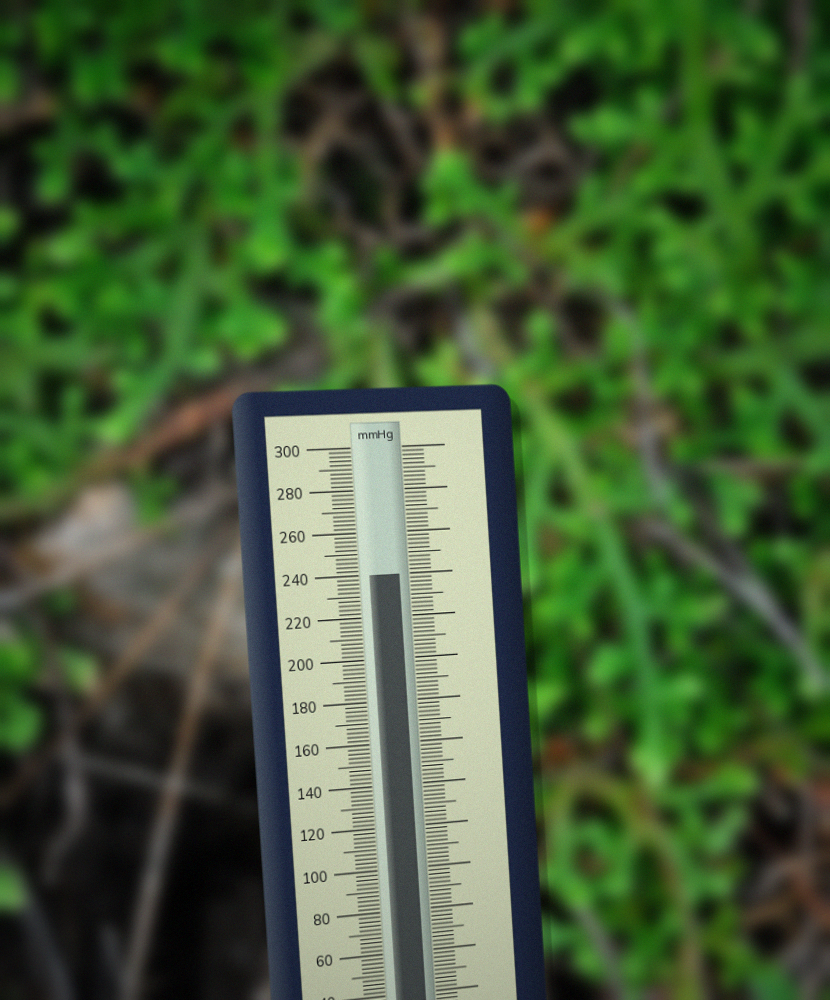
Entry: 240
